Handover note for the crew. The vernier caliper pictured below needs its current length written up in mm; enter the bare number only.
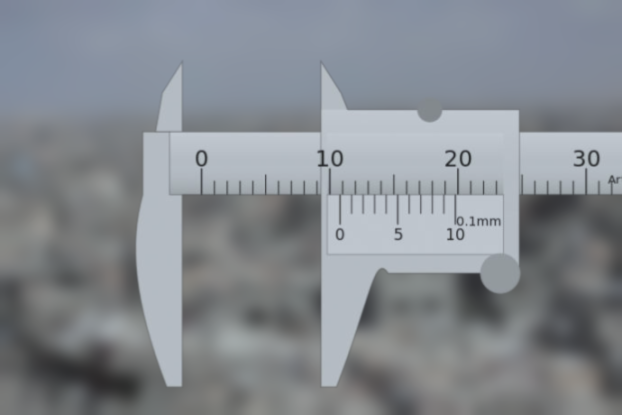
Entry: 10.8
